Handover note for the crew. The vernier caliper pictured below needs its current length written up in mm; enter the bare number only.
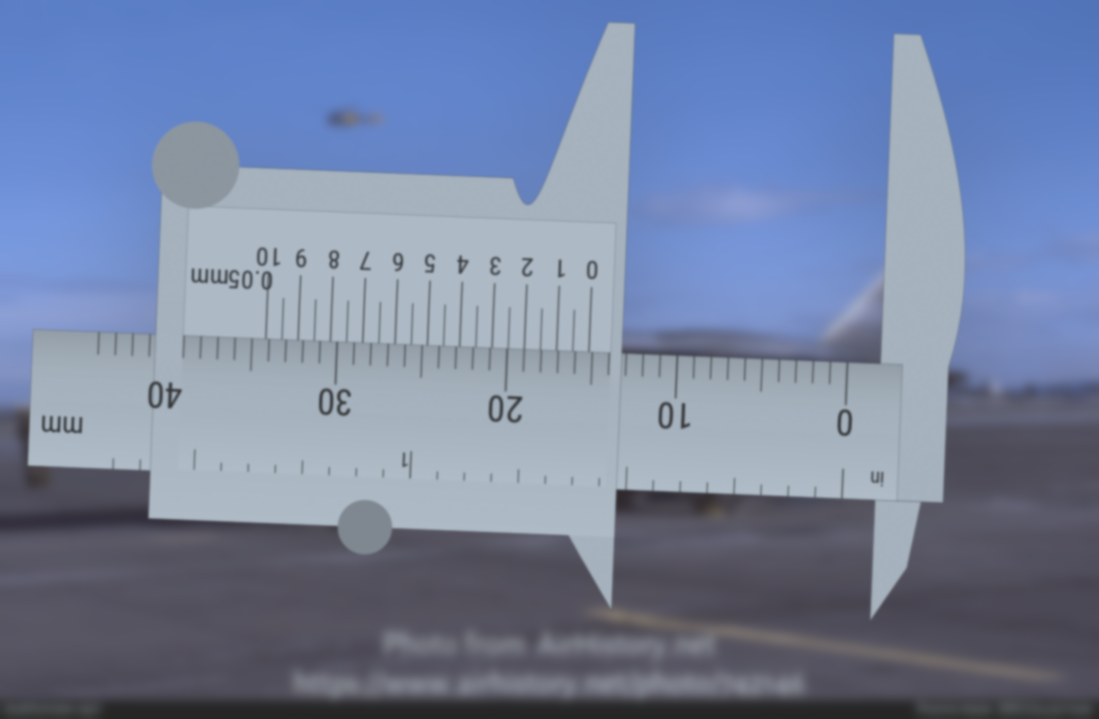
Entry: 15.2
